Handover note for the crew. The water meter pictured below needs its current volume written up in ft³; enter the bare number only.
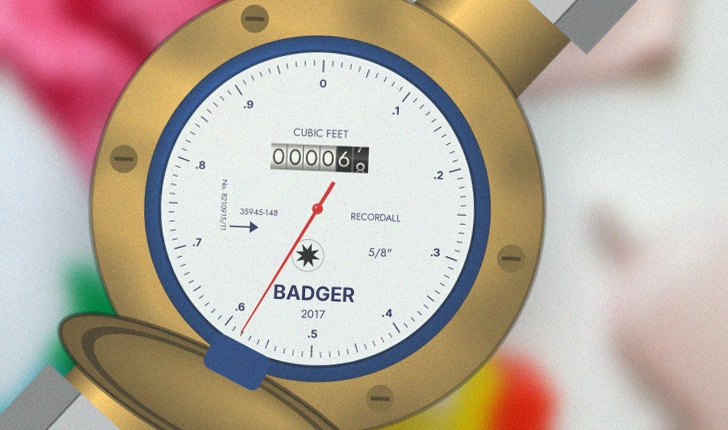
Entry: 67.58
